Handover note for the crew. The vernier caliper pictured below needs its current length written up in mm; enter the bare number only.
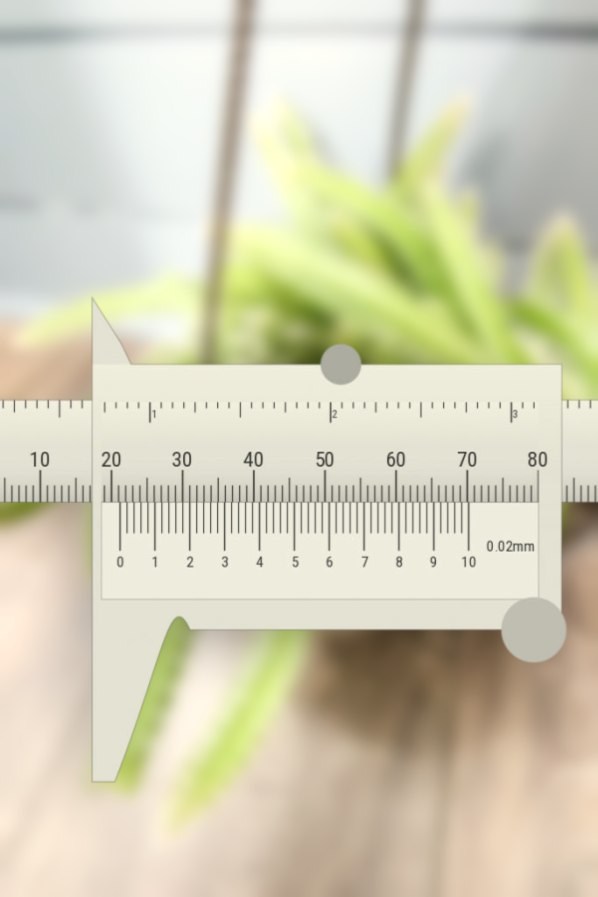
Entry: 21.2
